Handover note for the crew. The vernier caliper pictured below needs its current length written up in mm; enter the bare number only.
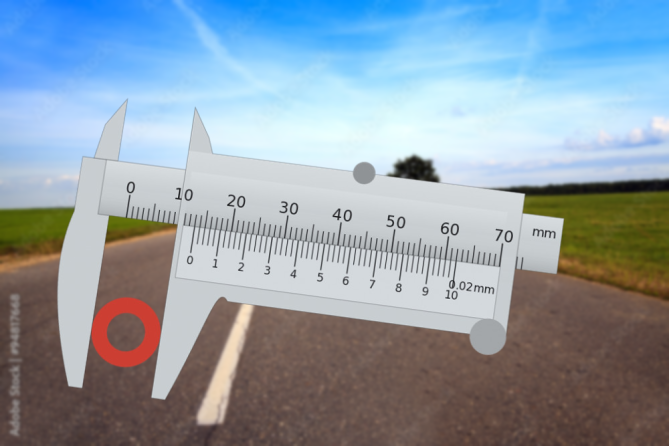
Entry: 13.0
